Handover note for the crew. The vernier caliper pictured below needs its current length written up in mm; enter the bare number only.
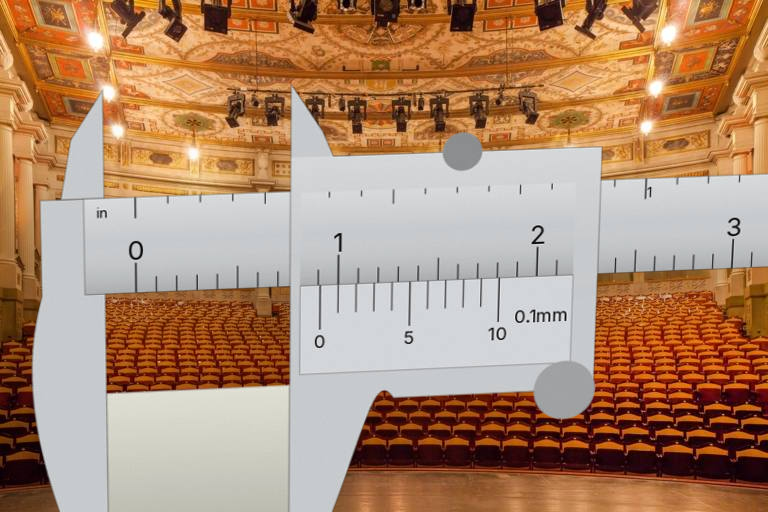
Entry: 9.1
